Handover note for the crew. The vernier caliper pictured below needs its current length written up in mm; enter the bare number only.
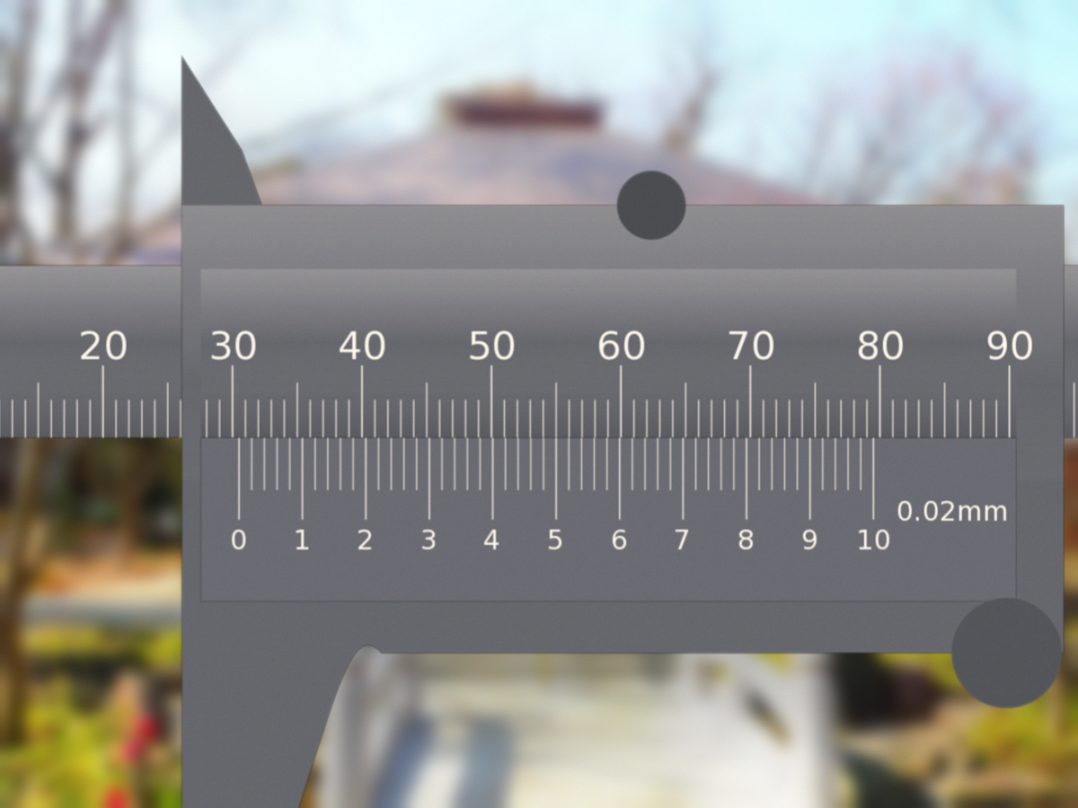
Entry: 30.5
